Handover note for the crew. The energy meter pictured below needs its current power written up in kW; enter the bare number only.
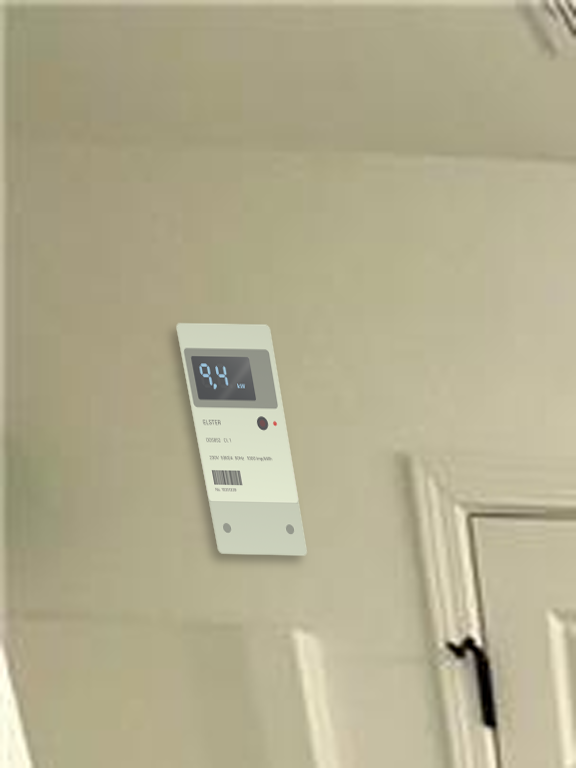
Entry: 9.4
